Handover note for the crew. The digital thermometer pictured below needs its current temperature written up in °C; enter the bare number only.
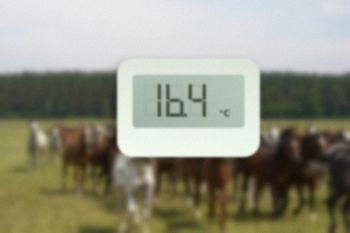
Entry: 16.4
